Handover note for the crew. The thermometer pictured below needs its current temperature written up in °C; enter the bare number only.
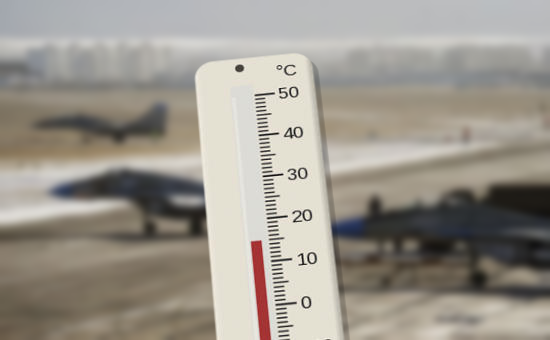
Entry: 15
